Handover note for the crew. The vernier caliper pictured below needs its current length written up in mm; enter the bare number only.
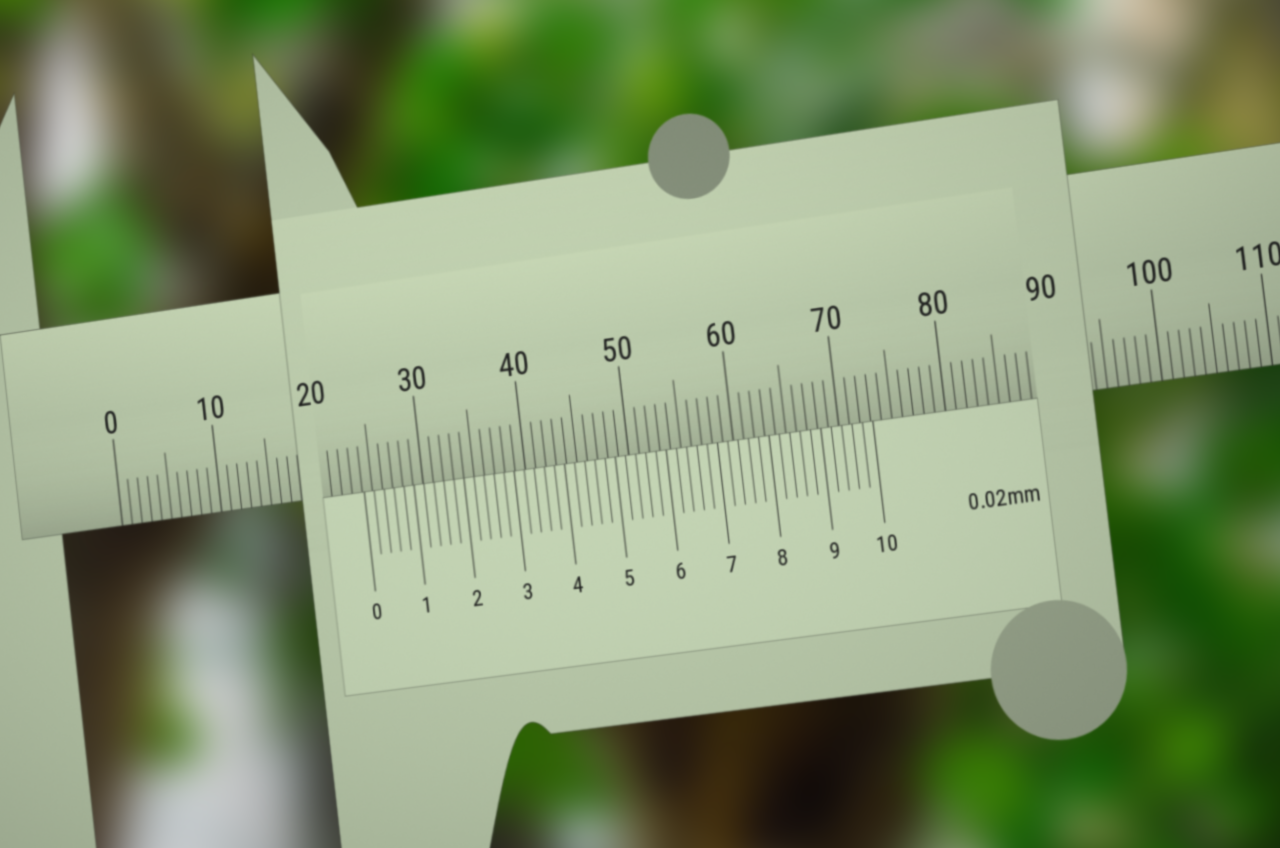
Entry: 24.2
